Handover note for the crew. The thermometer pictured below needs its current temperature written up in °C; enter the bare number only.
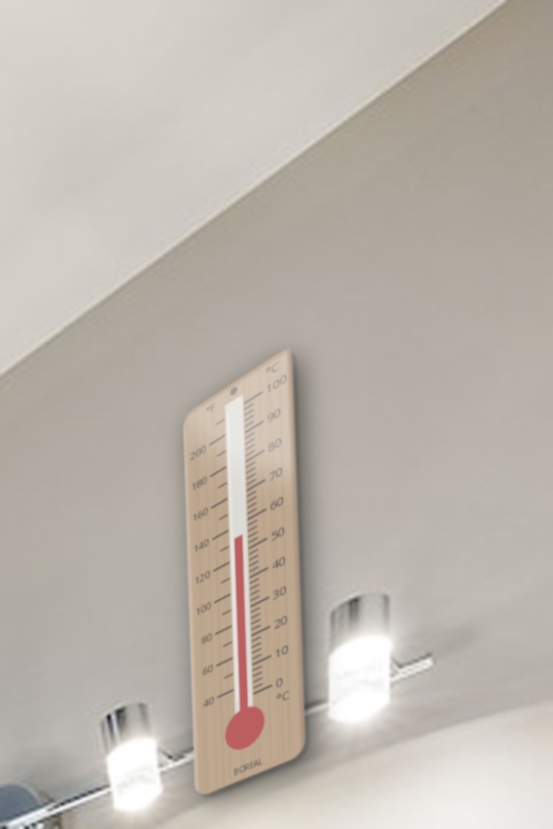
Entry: 56
